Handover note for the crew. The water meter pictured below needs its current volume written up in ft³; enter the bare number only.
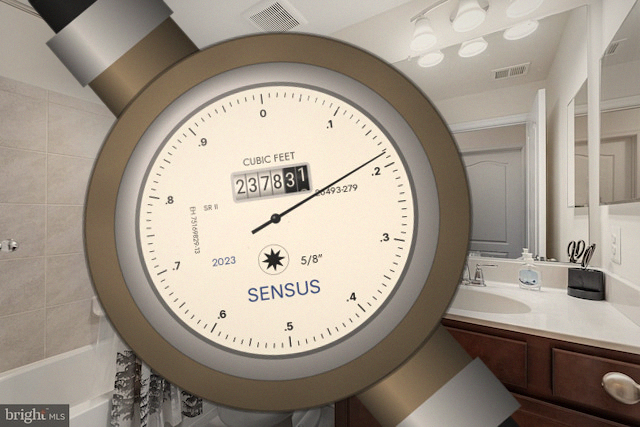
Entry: 237831.18
